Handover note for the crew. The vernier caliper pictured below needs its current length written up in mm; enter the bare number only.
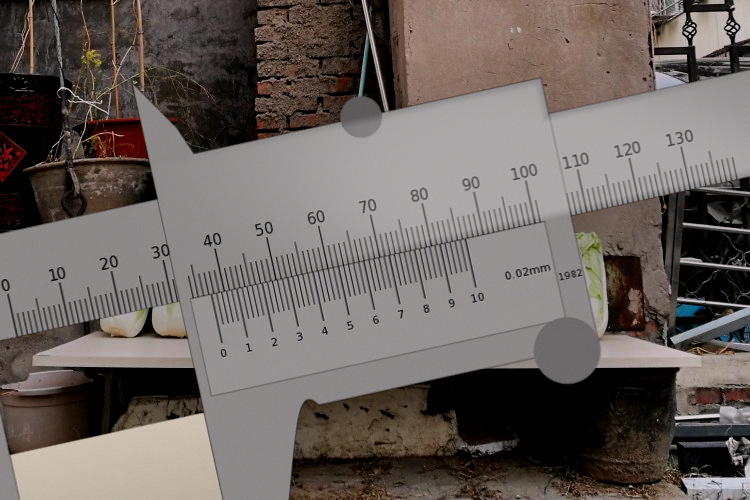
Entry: 37.5
